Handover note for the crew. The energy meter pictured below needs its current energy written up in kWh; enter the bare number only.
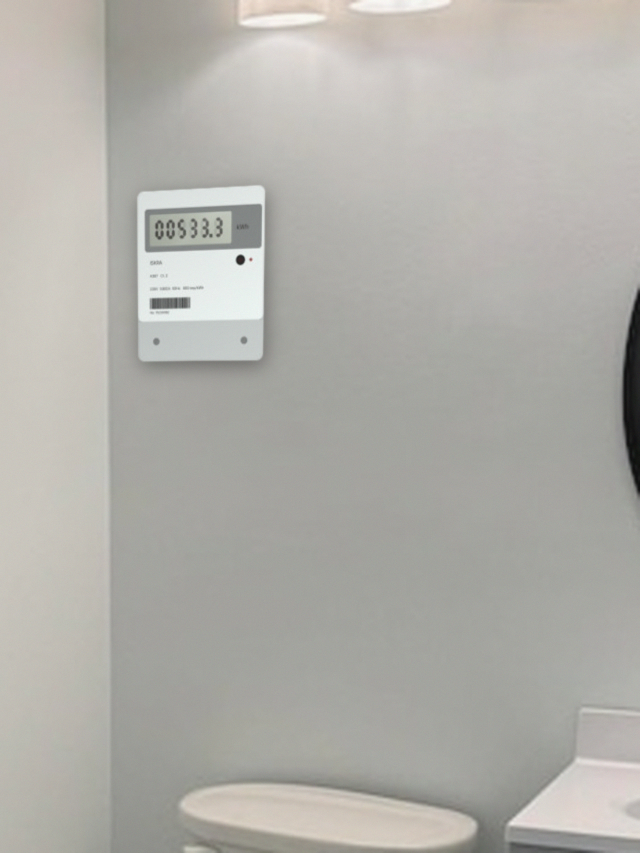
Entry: 533.3
